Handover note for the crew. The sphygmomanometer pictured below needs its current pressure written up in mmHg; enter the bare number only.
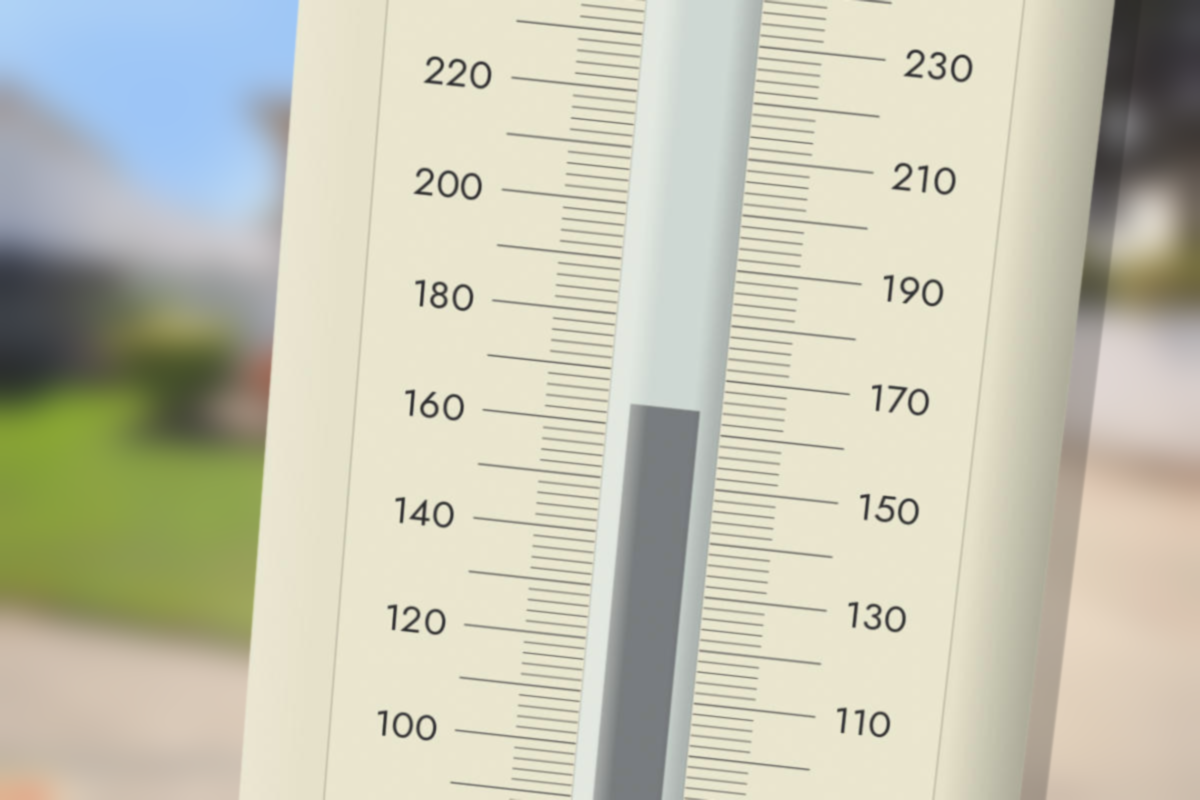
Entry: 164
